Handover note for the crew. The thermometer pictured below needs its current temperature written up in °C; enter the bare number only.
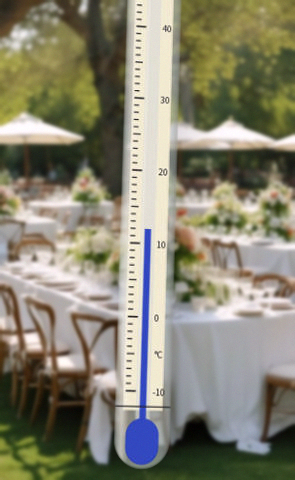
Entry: 12
